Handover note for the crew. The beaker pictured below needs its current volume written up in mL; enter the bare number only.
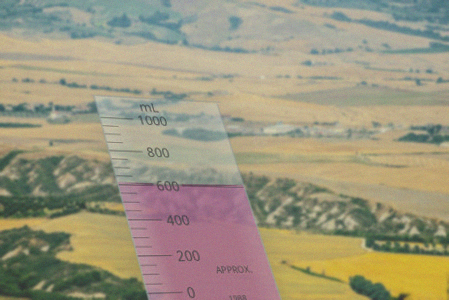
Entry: 600
